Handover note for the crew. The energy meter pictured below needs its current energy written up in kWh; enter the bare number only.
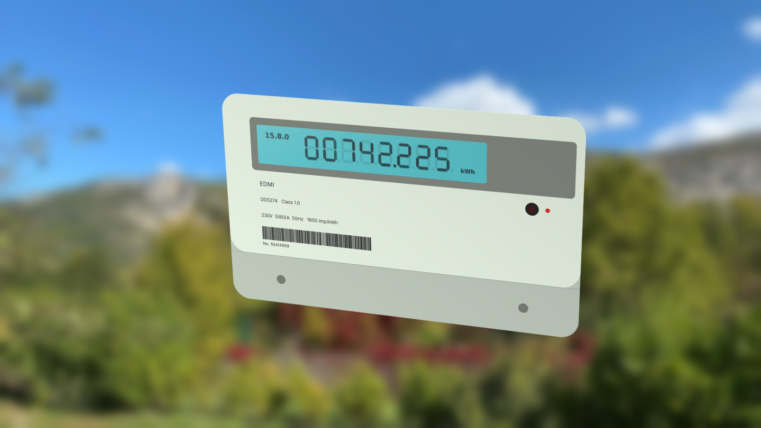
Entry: 742.225
